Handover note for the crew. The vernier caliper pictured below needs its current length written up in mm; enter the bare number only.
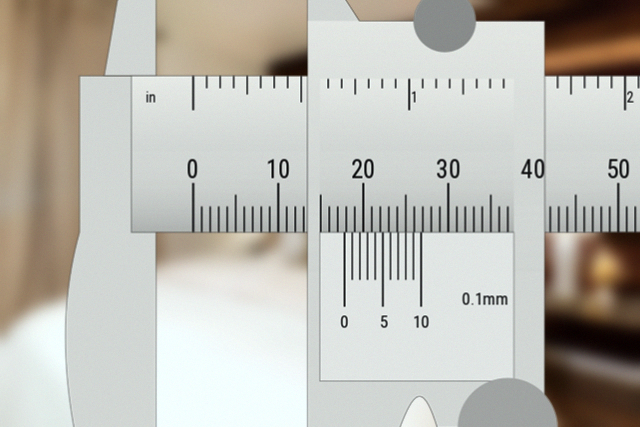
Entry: 17.8
